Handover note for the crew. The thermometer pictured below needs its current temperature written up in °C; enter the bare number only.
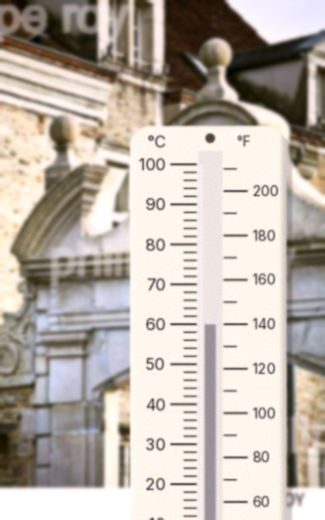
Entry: 60
